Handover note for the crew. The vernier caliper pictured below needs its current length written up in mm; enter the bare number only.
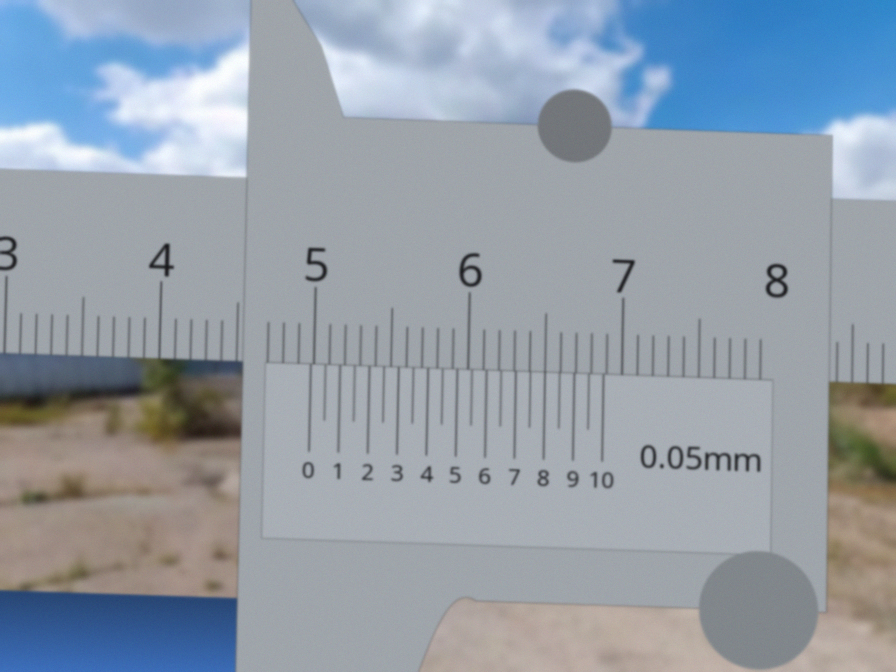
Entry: 49.8
